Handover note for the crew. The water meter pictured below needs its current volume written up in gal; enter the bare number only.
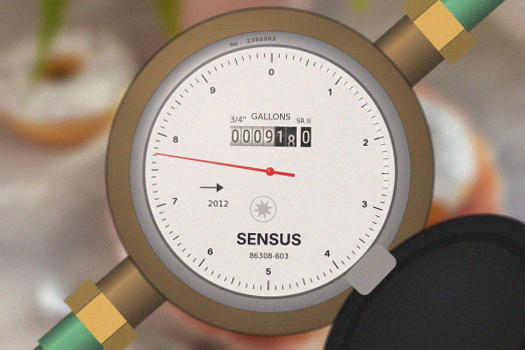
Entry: 9177.7
